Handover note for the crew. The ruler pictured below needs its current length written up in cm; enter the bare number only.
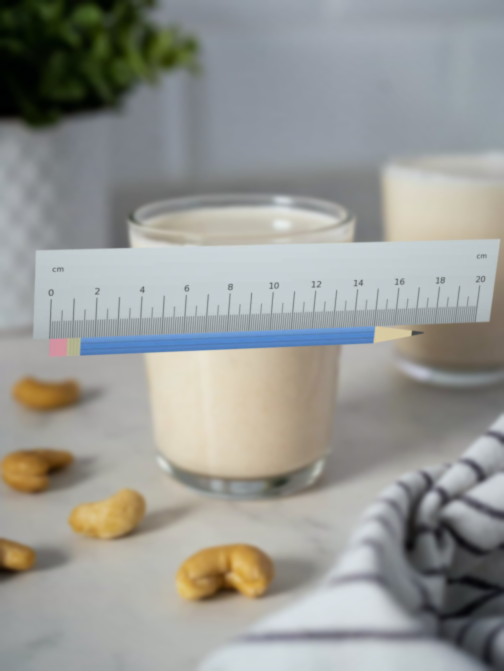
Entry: 17.5
